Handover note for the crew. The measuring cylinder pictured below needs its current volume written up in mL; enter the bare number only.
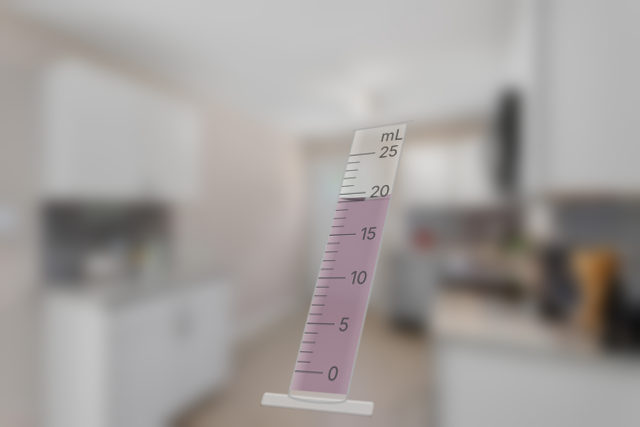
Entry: 19
